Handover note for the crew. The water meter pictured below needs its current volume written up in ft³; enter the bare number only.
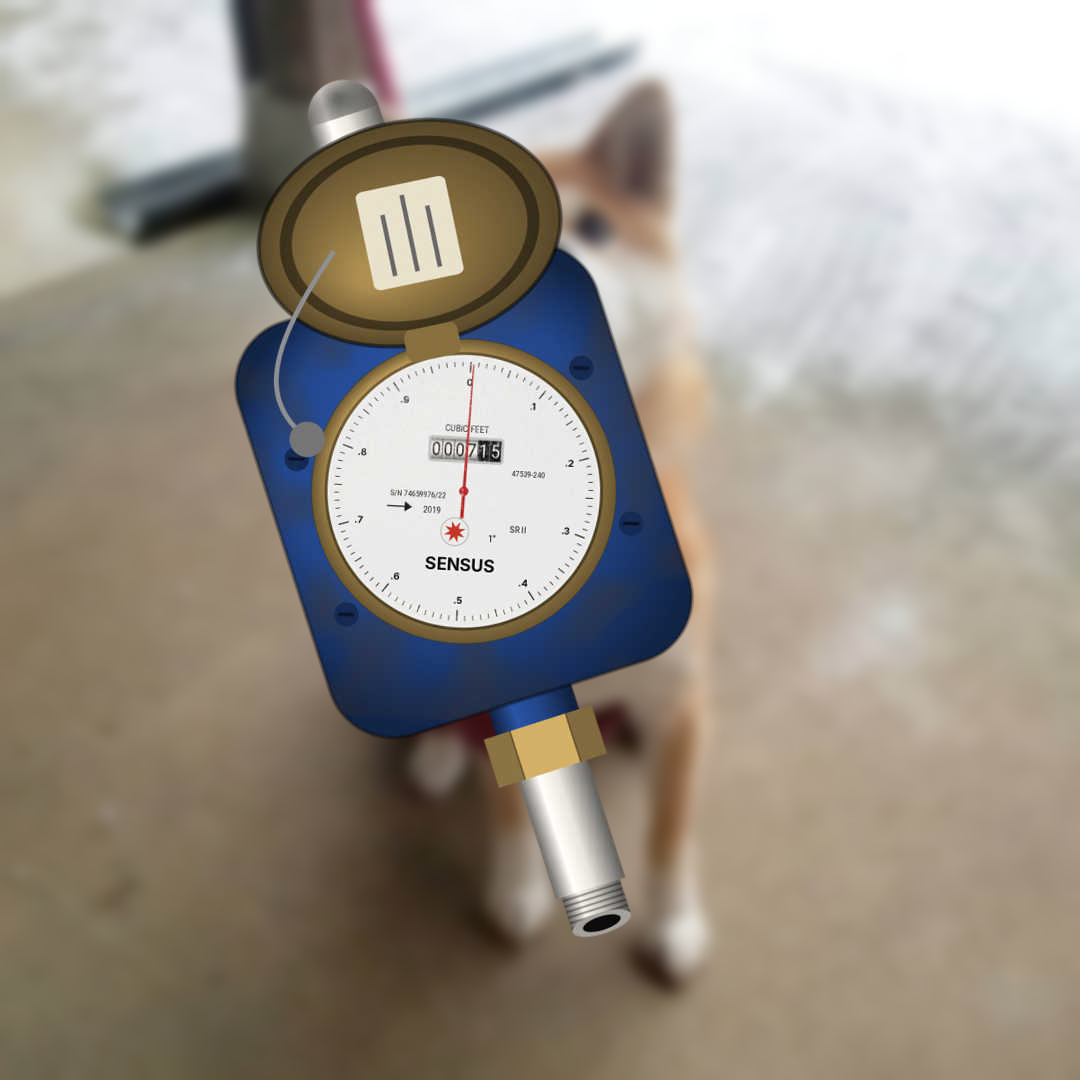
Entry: 715.00
